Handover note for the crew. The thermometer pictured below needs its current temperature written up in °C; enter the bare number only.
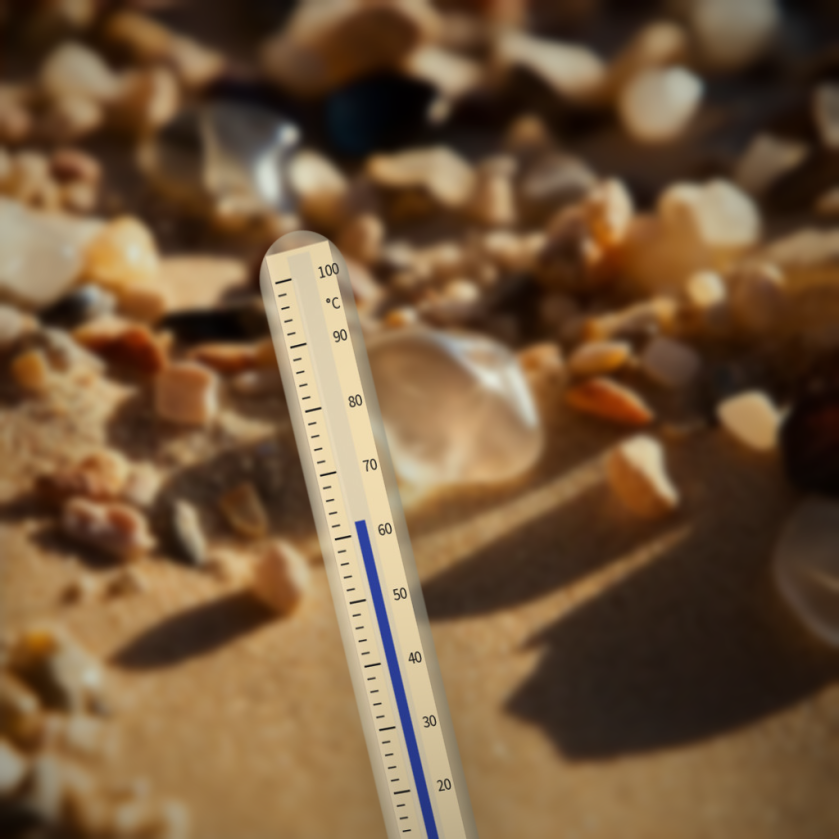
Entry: 62
